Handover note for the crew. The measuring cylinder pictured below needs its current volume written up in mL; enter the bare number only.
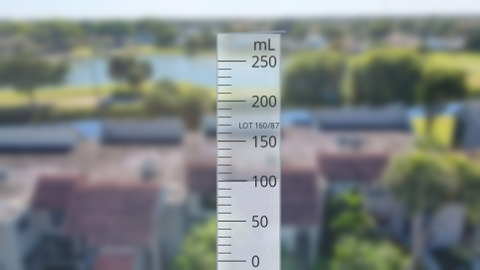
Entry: 100
